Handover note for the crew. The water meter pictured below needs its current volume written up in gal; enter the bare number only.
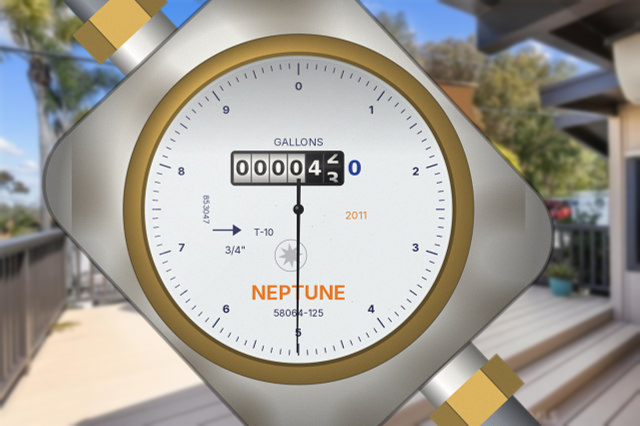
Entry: 425.0
